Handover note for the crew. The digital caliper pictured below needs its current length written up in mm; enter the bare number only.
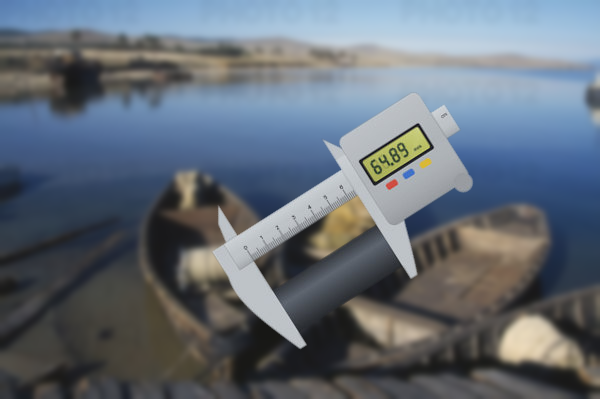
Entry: 64.89
